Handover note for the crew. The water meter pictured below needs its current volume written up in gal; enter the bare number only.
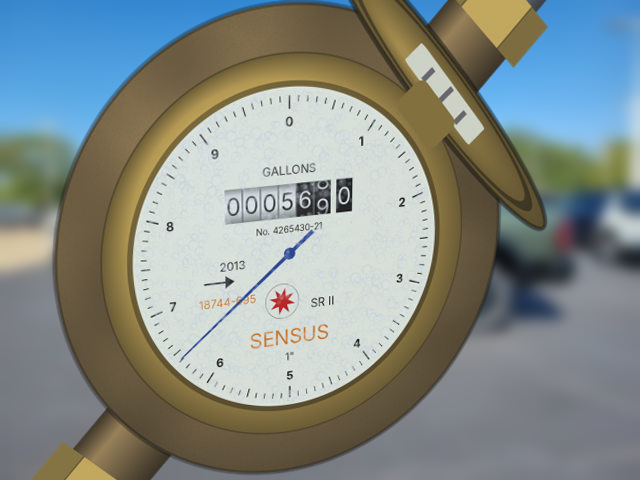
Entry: 5686.4
